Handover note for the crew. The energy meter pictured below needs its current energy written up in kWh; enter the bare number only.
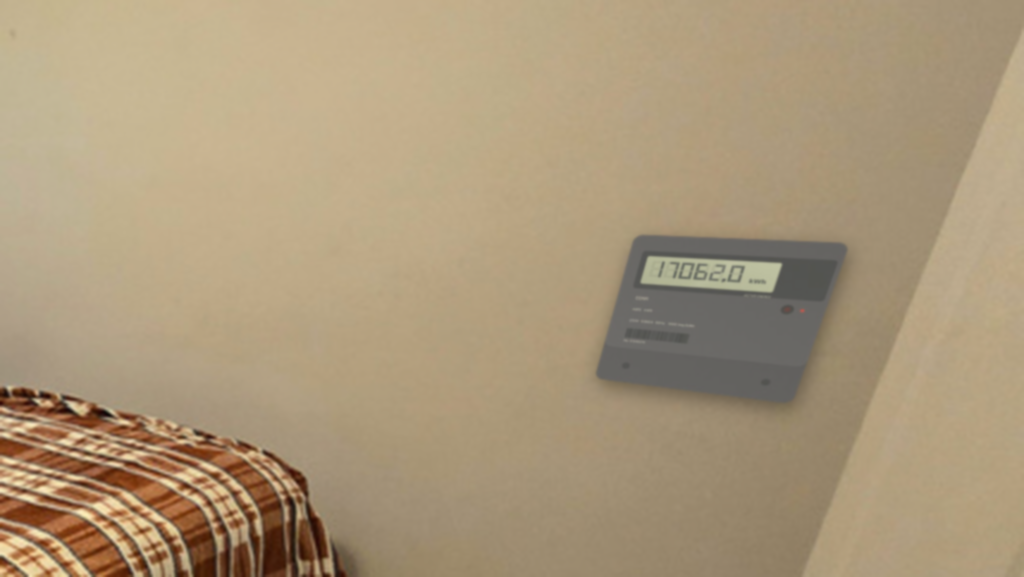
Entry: 17062.0
